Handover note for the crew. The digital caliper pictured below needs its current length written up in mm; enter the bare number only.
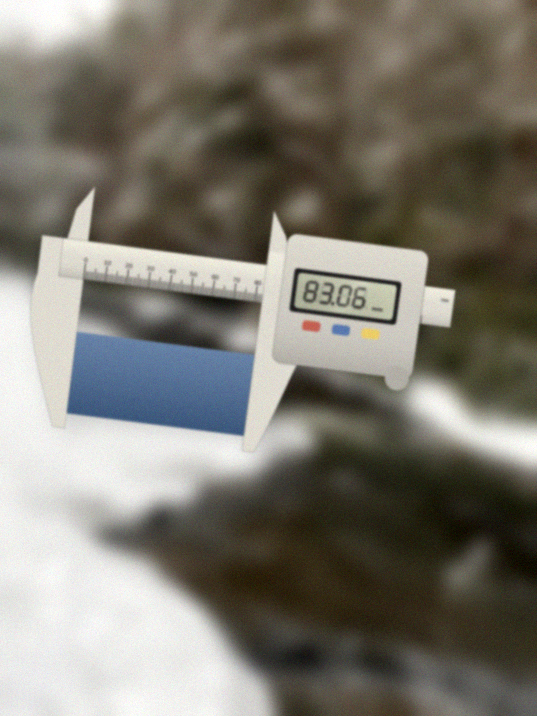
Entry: 83.06
